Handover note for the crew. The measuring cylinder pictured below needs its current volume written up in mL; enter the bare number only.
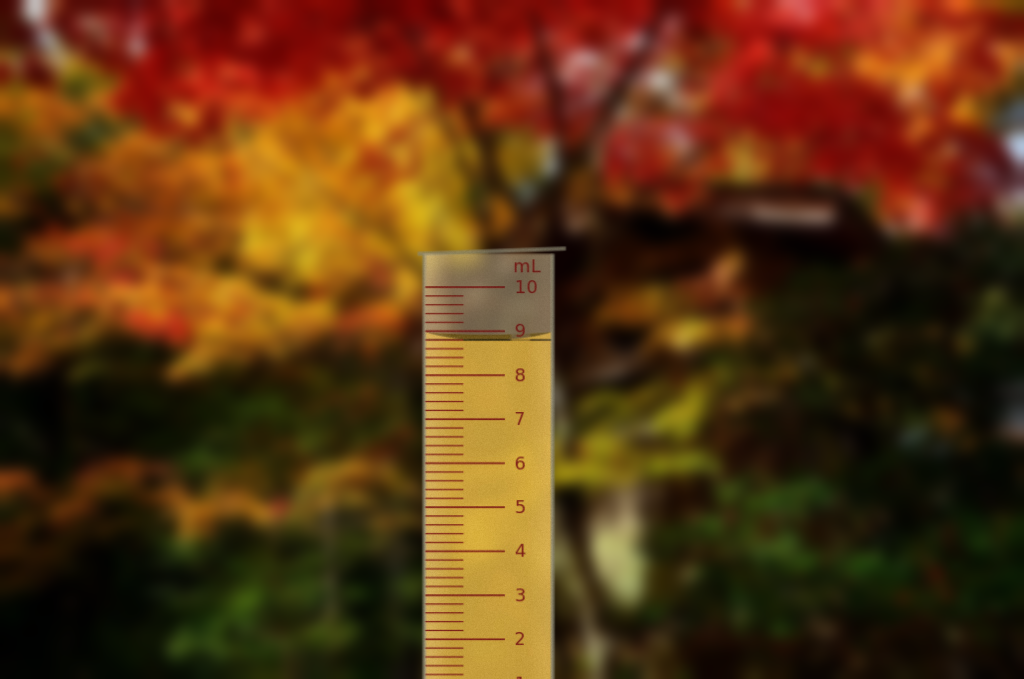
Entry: 8.8
